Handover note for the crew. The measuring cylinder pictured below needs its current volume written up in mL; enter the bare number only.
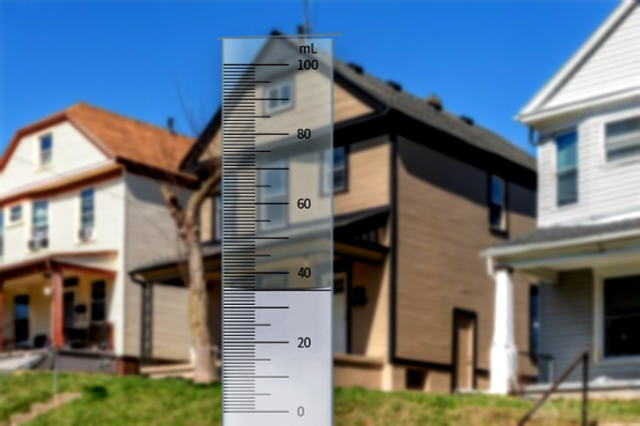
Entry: 35
